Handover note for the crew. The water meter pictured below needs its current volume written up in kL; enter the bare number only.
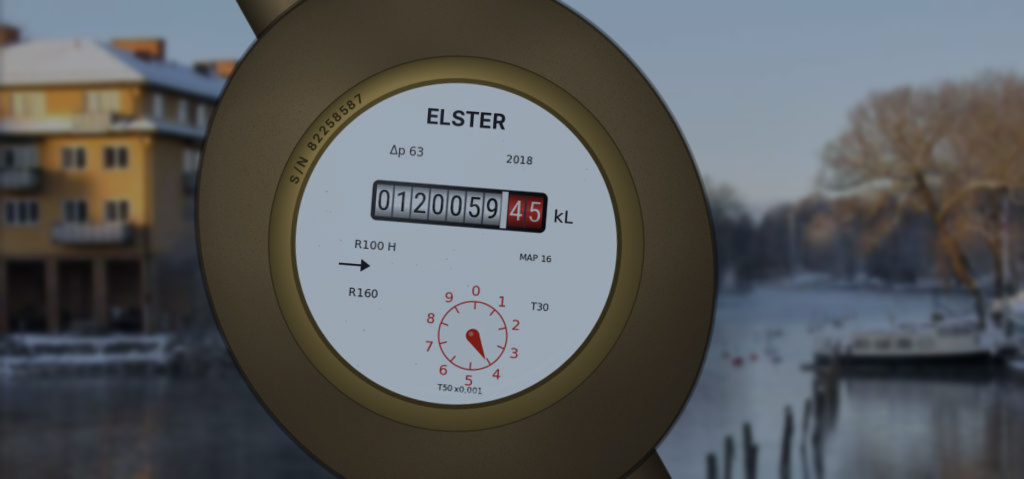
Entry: 120059.454
